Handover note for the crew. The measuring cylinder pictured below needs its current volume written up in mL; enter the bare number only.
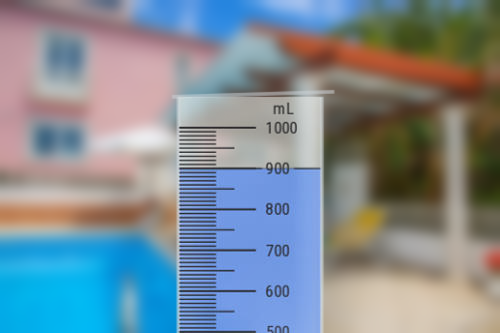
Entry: 900
